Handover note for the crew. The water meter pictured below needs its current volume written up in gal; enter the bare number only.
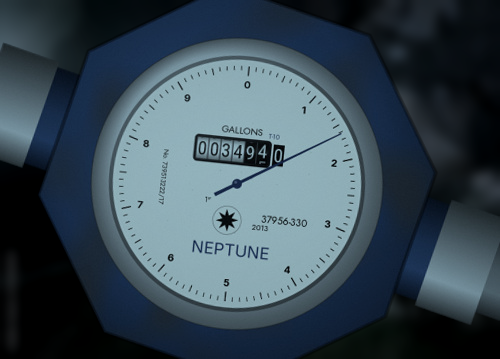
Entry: 34941.6
